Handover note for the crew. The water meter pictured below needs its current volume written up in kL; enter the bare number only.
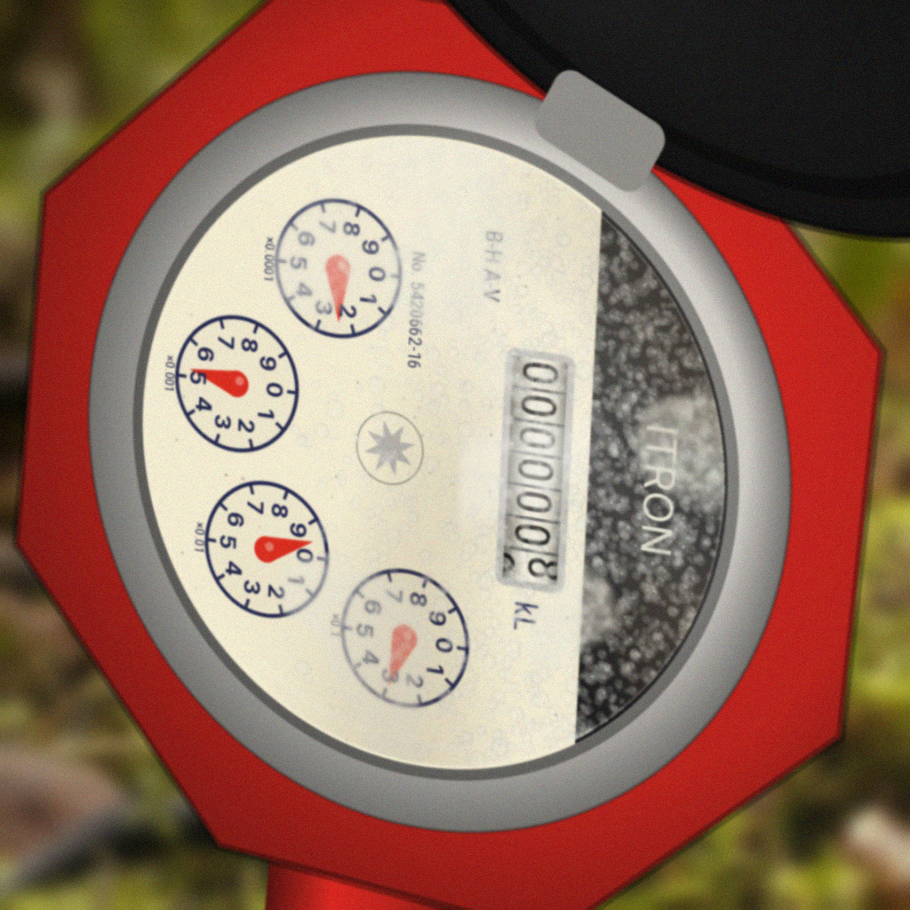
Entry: 8.2952
